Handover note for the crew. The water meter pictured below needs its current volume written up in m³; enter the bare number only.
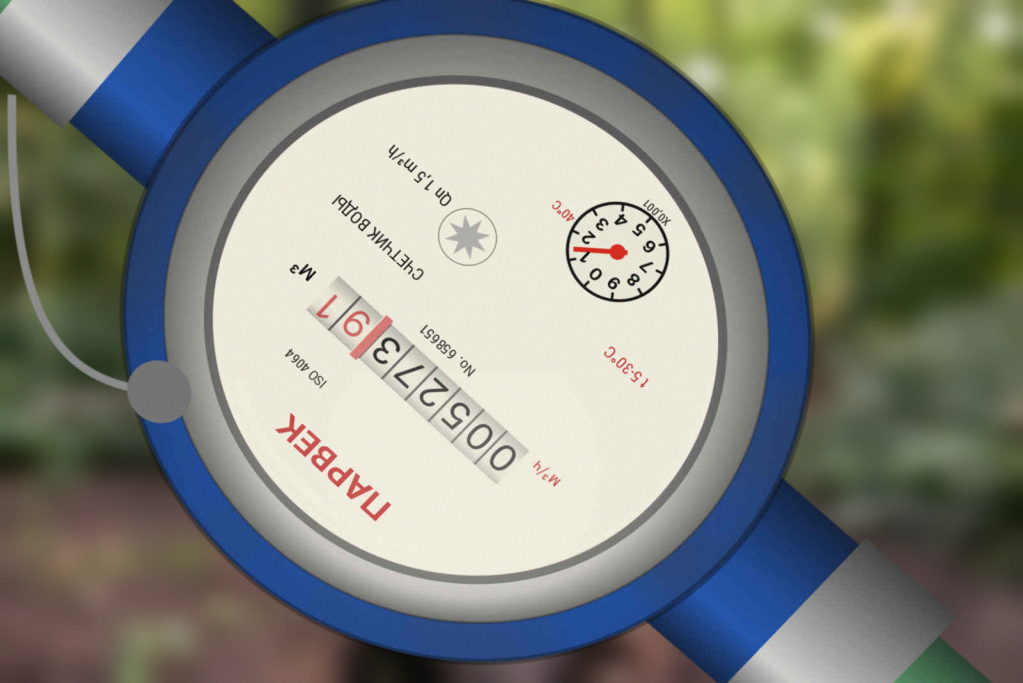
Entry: 5273.911
